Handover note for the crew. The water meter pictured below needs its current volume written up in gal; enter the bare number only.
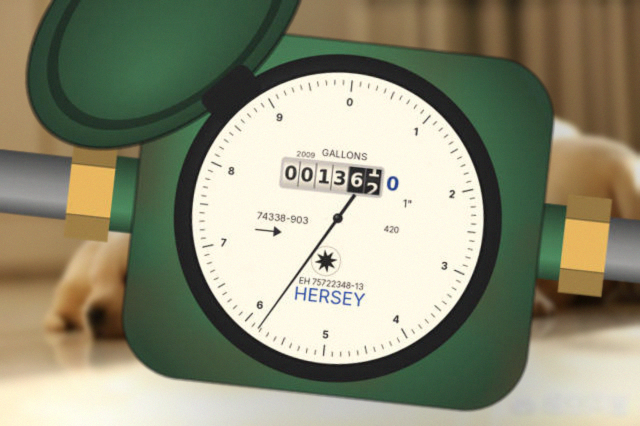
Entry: 13615.8
